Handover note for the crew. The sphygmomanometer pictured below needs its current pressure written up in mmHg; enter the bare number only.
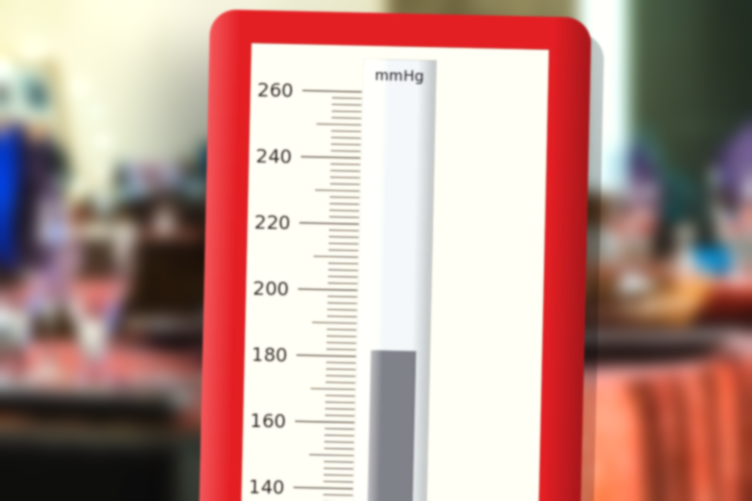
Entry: 182
